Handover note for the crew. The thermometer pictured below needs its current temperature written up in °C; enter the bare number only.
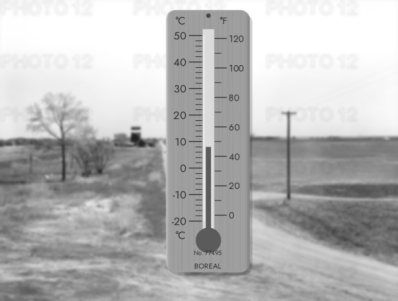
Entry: 8
